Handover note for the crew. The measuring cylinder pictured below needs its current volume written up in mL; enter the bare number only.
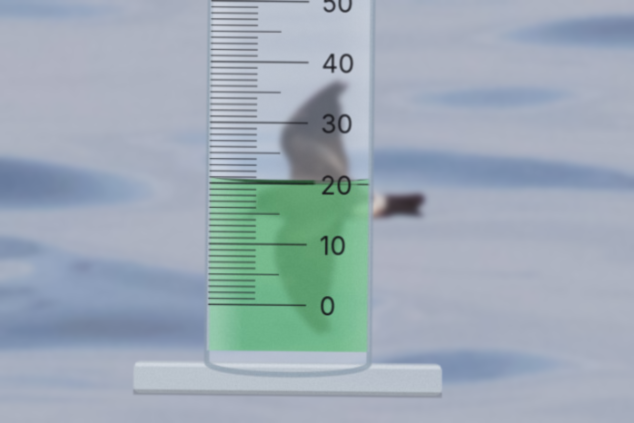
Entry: 20
